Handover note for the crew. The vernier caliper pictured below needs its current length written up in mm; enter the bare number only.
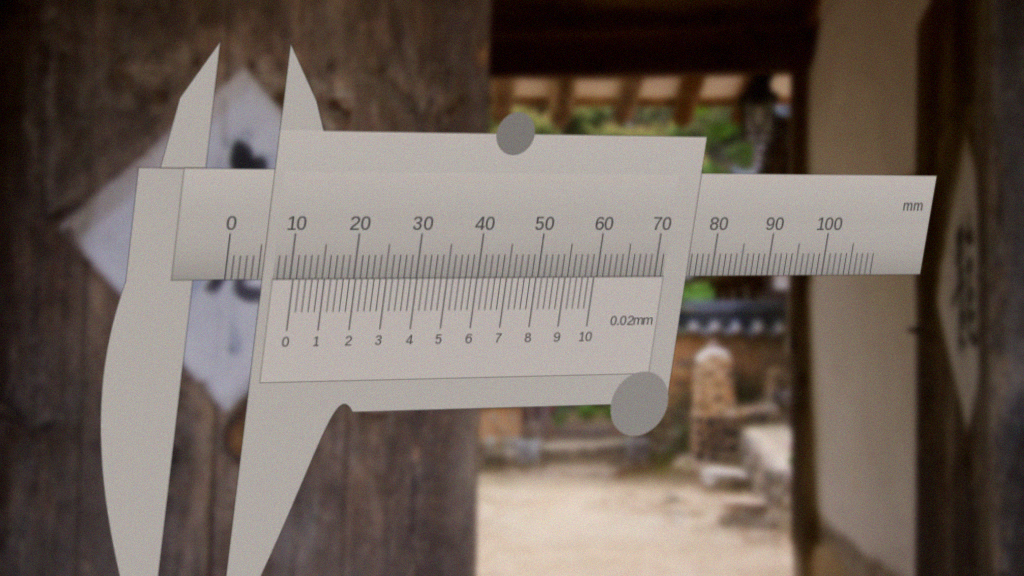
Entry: 10.5
